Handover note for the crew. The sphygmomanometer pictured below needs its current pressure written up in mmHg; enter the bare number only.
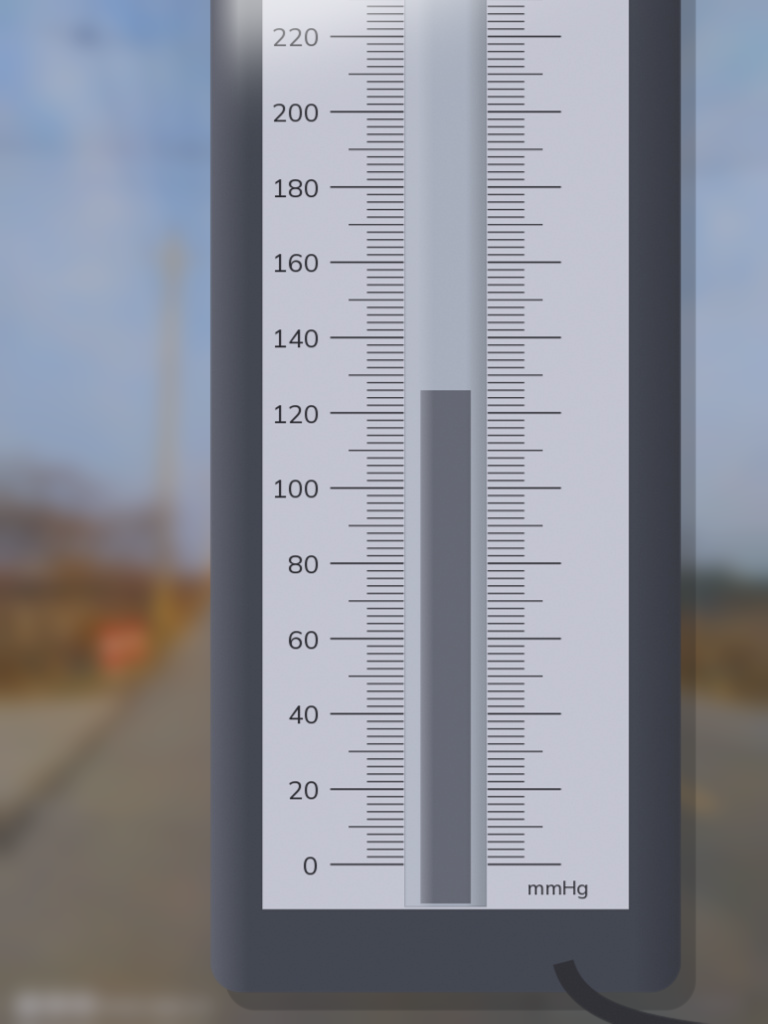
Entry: 126
